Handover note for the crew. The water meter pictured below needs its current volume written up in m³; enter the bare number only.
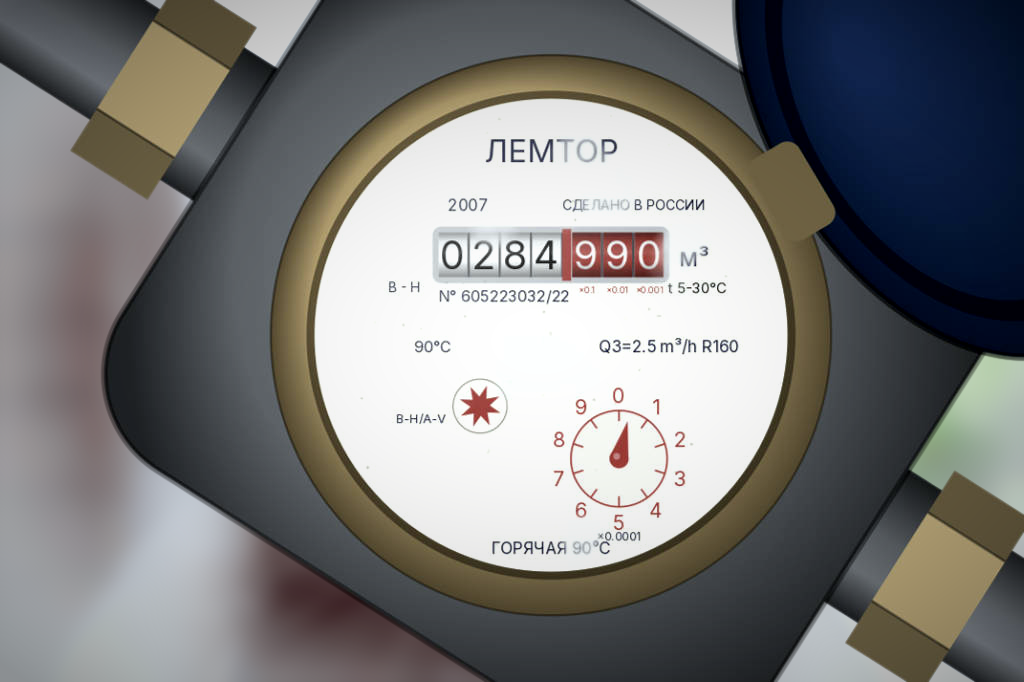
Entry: 284.9900
